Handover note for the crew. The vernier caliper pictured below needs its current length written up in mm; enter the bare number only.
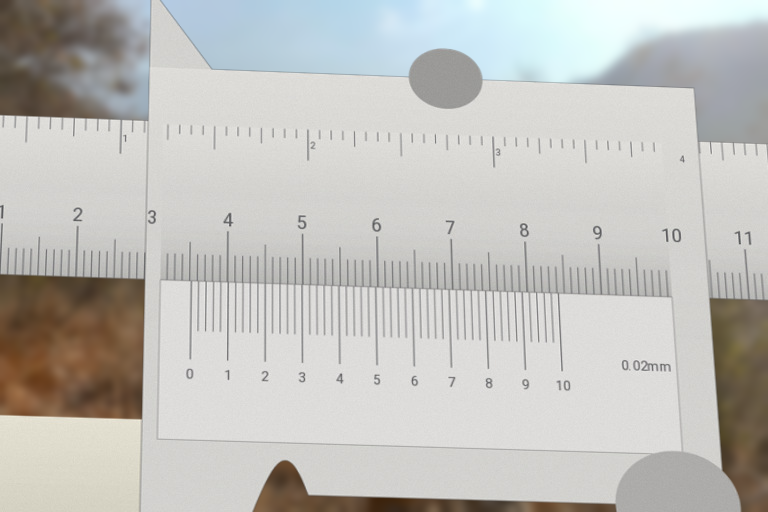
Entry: 35.2
